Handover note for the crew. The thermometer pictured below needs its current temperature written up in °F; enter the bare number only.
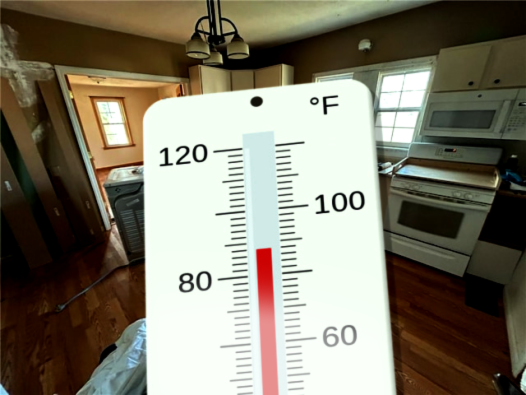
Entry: 88
